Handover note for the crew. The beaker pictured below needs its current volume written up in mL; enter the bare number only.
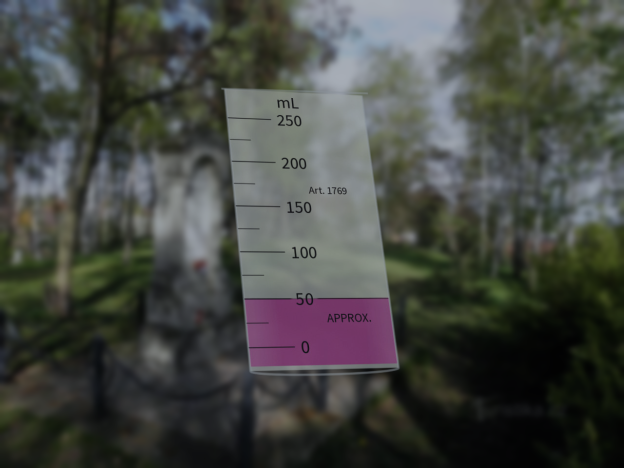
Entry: 50
